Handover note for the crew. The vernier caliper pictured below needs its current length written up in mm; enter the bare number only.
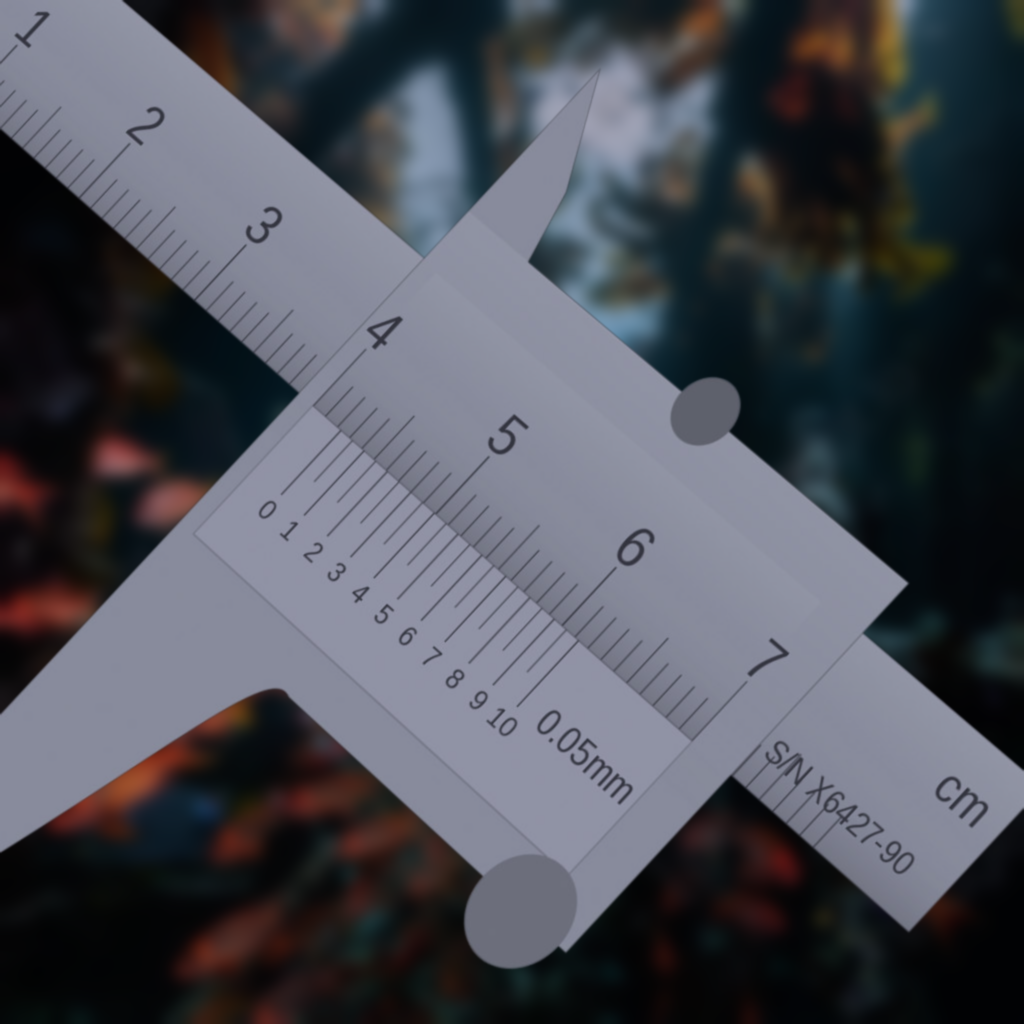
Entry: 42.3
